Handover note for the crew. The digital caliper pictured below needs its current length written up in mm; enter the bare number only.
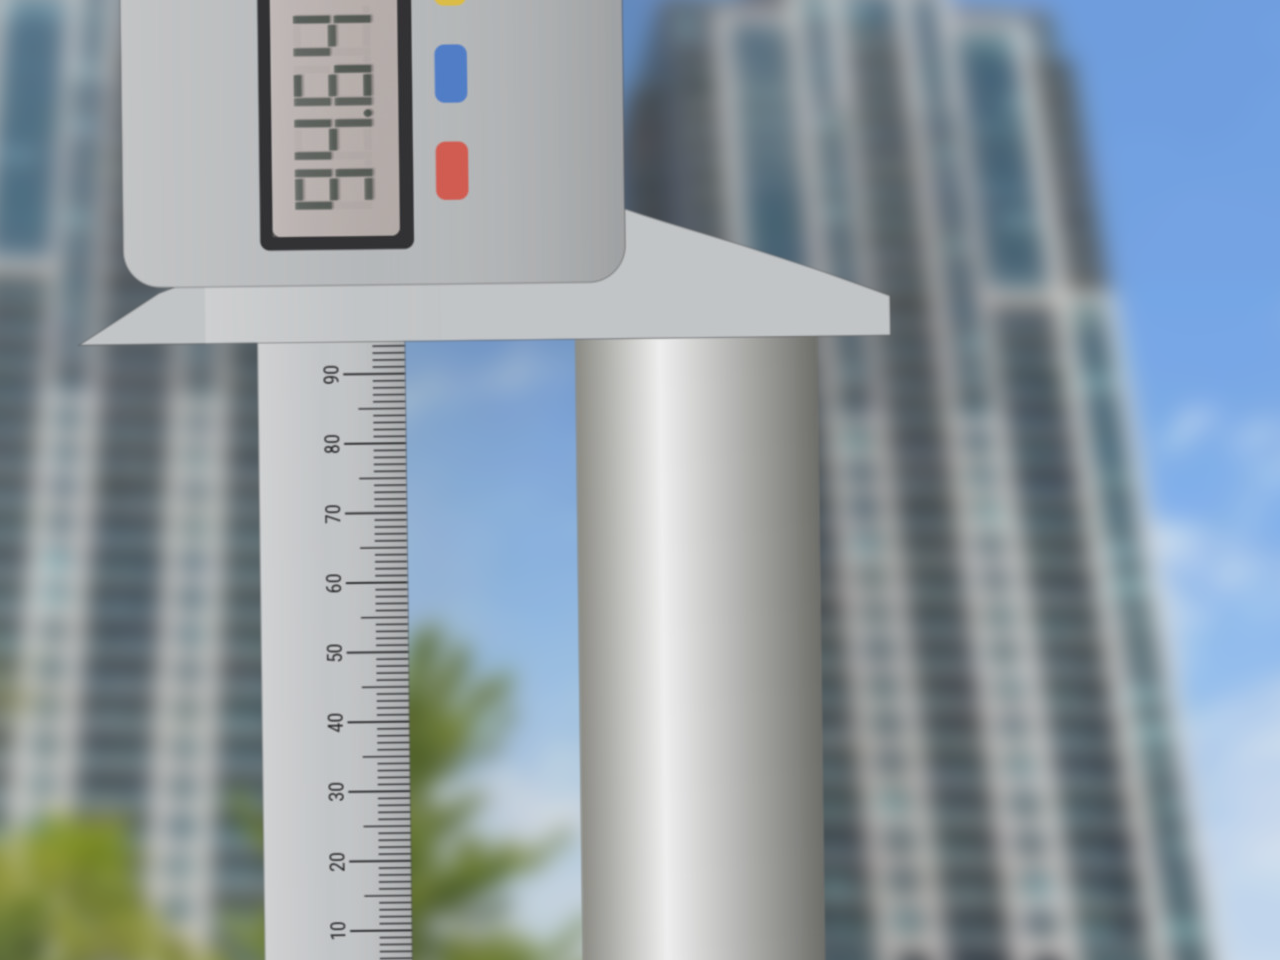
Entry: 94.64
